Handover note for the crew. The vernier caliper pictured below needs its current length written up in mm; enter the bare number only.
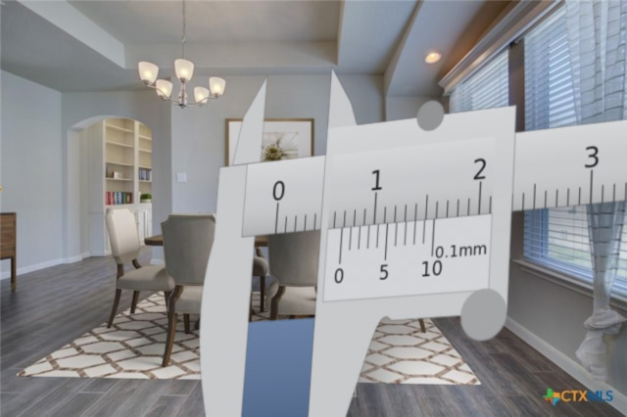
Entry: 6.8
